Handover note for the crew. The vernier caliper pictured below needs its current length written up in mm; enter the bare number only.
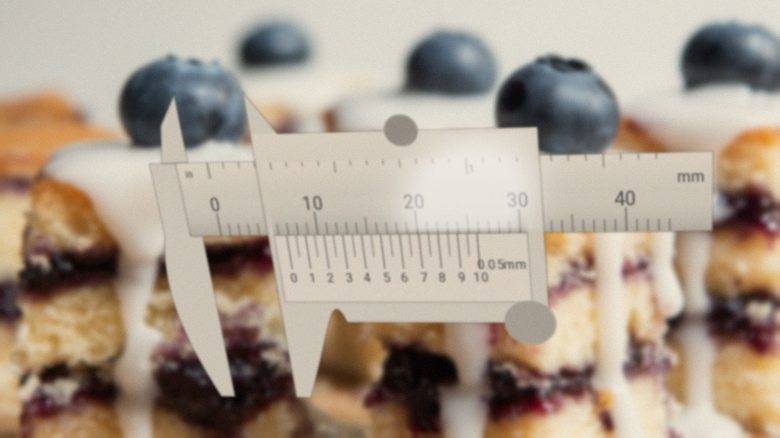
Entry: 6.8
